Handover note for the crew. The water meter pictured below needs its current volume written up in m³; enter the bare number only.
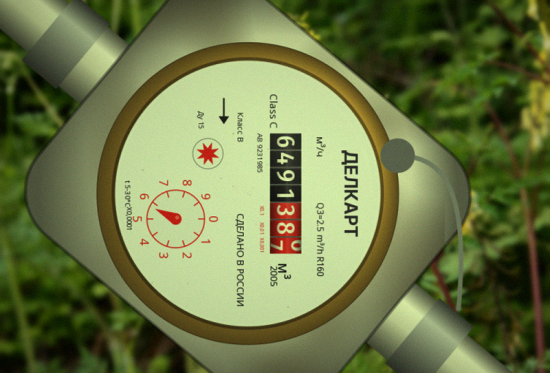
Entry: 6491.3865
